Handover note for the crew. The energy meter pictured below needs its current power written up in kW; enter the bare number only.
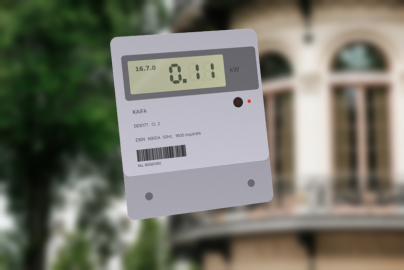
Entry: 0.11
